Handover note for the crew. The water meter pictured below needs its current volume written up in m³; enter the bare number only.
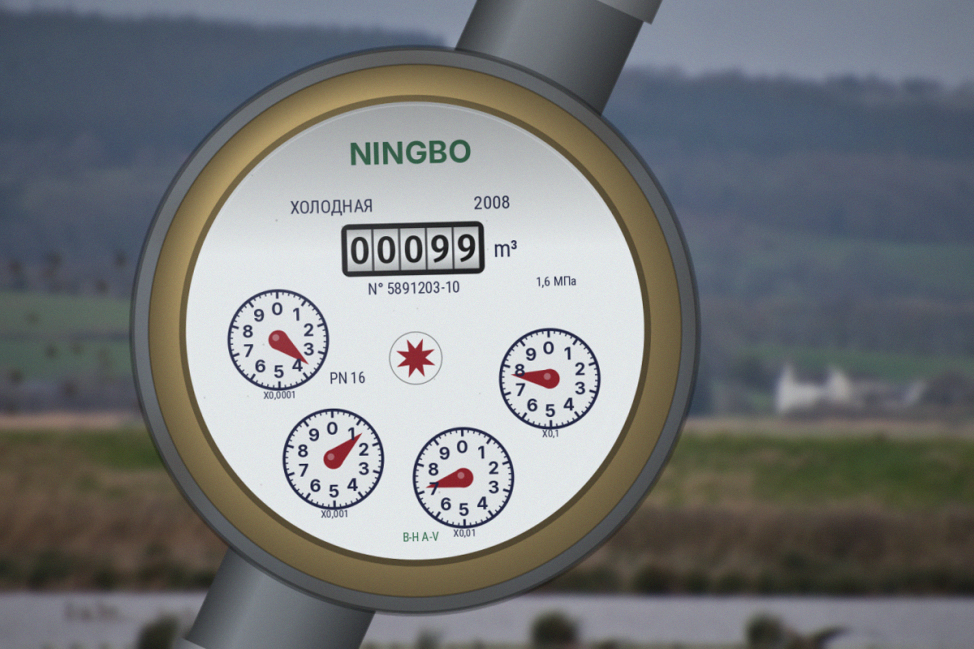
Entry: 99.7713
